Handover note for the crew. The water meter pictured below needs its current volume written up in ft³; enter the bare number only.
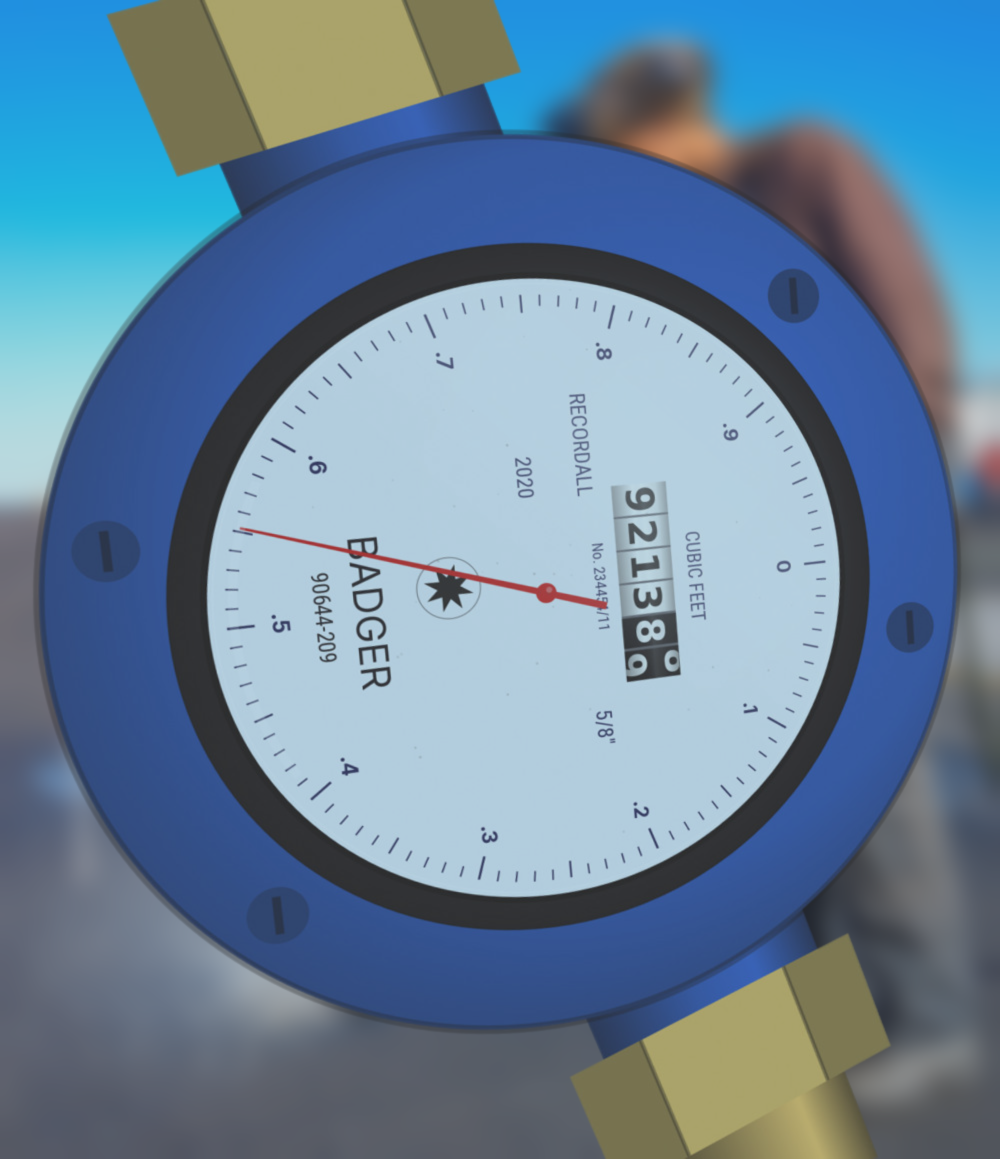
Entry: 921388.55
